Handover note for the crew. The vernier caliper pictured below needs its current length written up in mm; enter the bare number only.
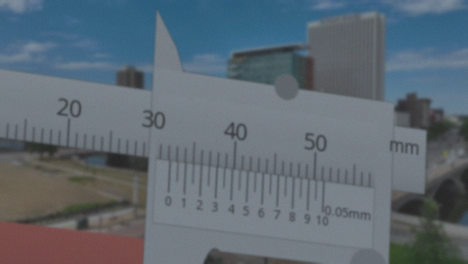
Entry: 32.2
